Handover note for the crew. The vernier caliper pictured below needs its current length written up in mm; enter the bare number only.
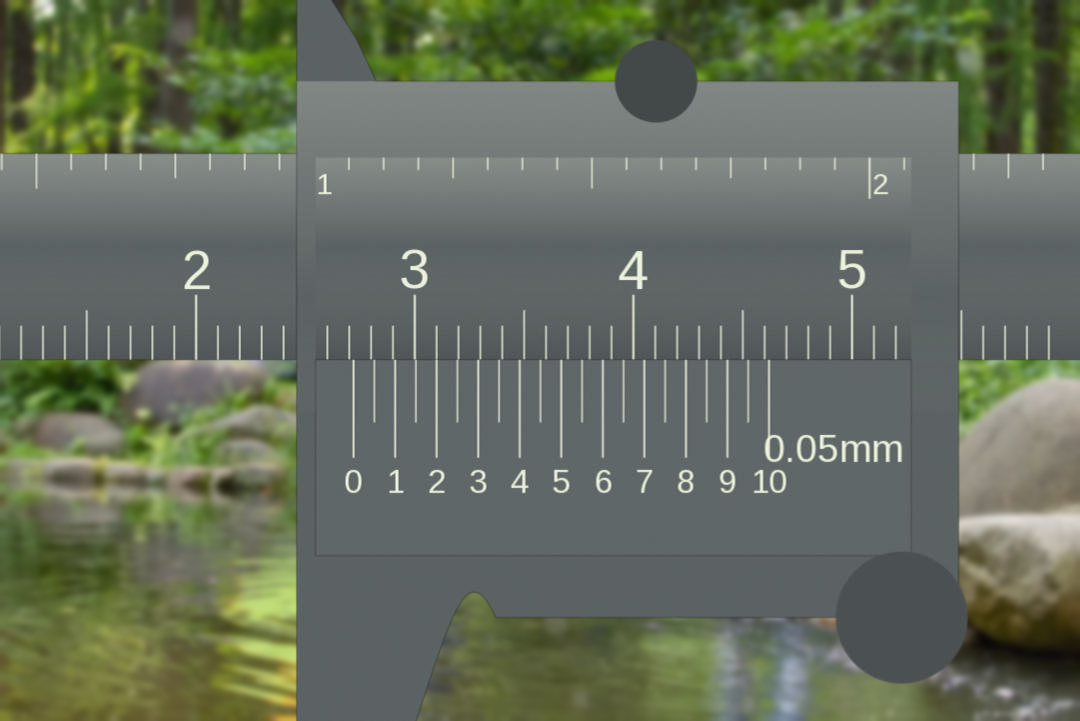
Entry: 27.2
